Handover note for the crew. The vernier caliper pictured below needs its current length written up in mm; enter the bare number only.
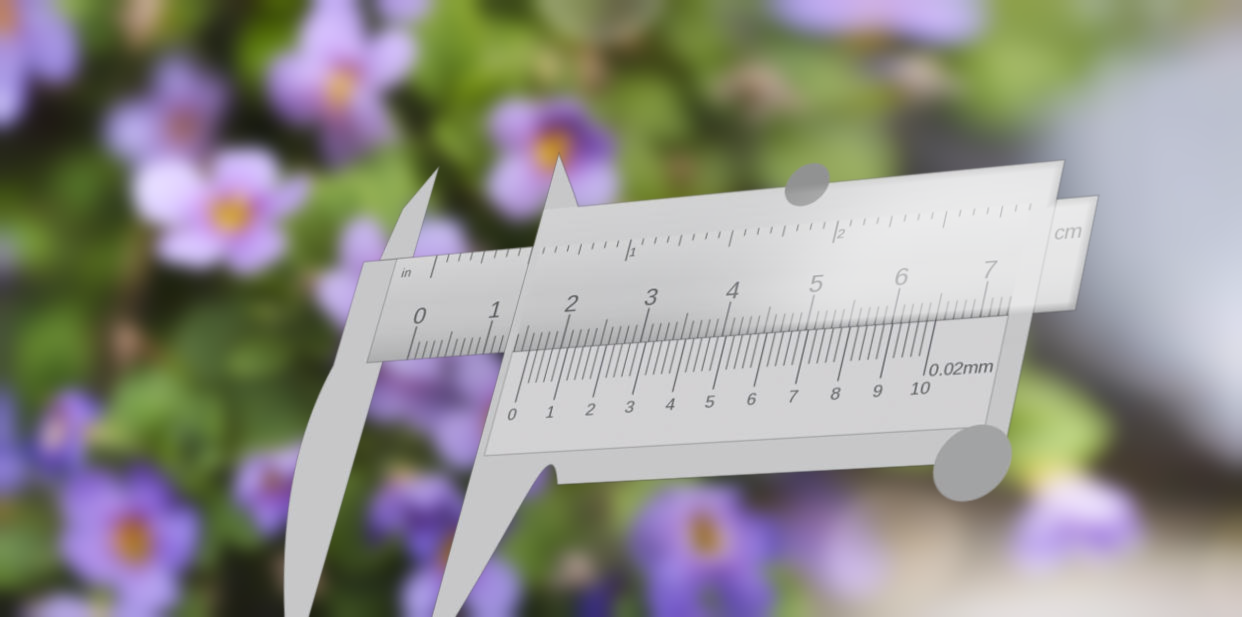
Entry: 16.0
